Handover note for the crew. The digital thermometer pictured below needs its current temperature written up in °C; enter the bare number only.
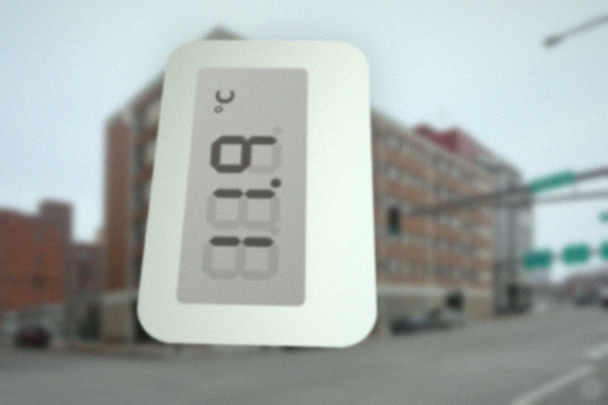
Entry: 11.9
